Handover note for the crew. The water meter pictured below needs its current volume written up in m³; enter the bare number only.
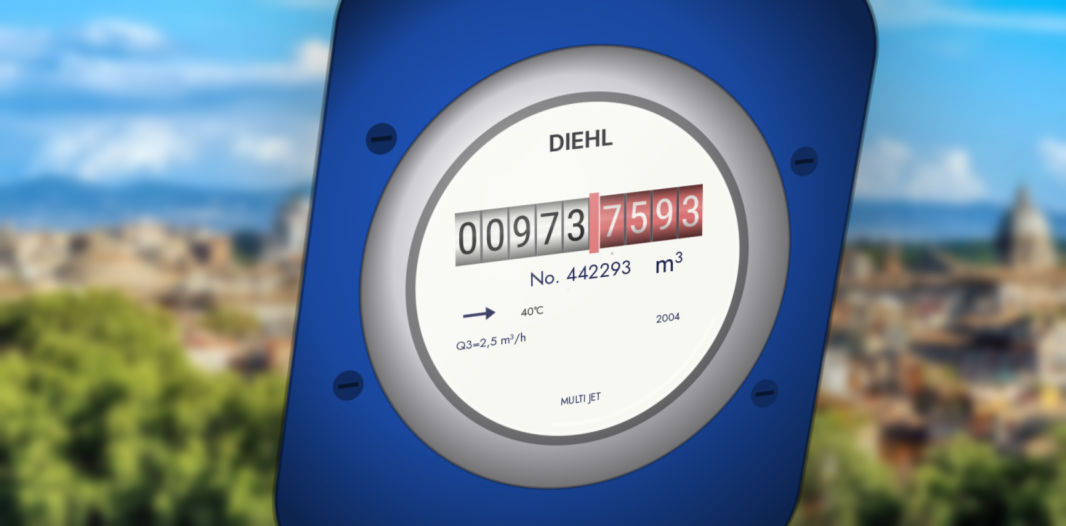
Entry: 973.7593
